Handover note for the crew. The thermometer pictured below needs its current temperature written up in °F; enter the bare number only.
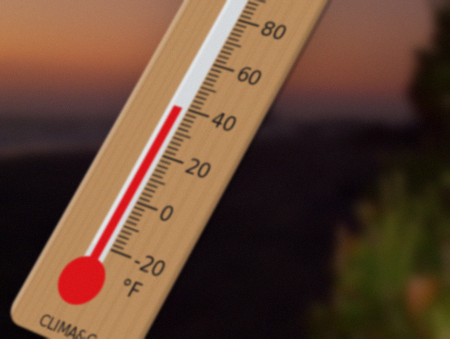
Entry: 40
